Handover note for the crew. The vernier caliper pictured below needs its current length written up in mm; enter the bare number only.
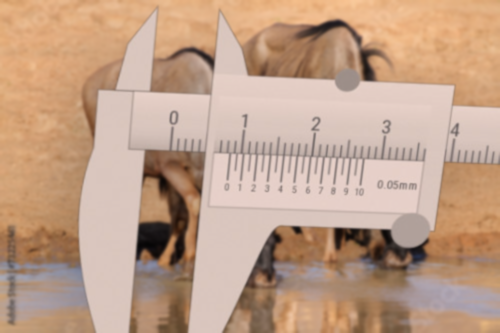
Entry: 8.4
